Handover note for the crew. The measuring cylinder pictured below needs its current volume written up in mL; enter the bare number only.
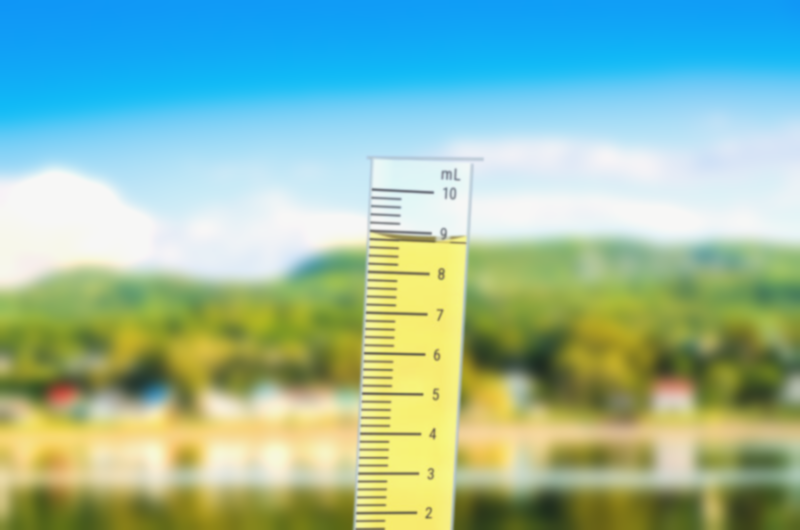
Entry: 8.8
